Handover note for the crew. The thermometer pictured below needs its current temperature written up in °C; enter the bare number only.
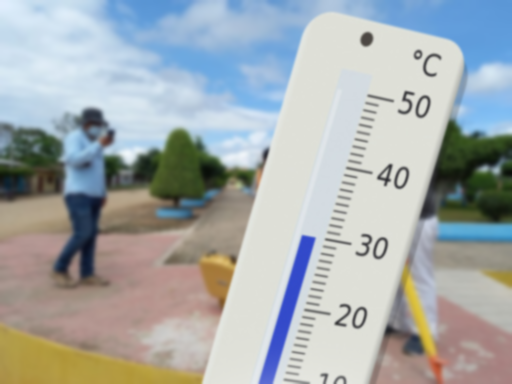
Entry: 30
